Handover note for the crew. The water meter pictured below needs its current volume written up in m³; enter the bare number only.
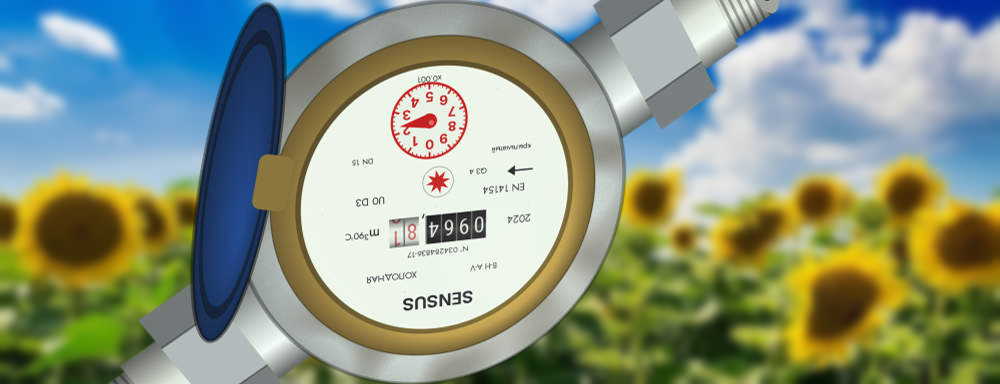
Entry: 964.812
